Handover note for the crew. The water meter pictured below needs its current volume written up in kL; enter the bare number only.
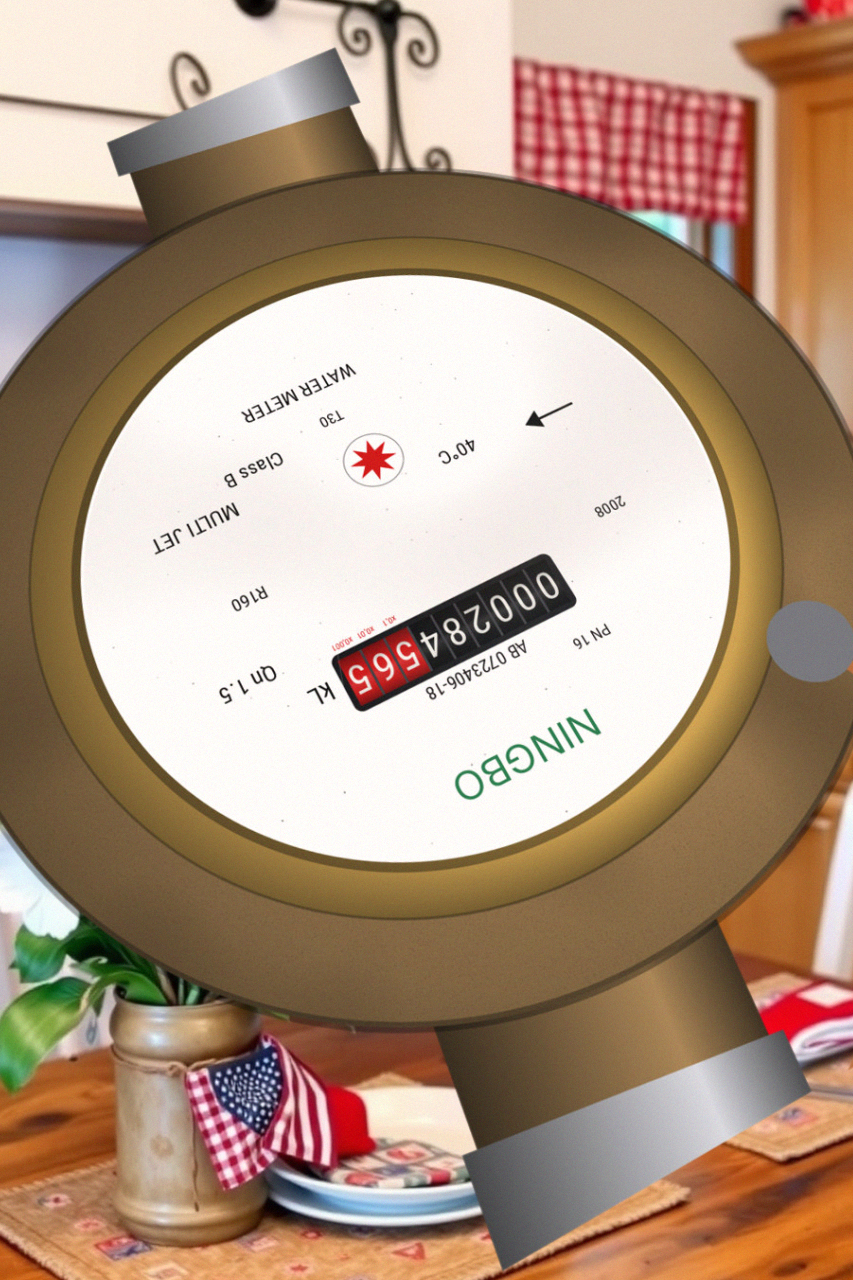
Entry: 284.565
